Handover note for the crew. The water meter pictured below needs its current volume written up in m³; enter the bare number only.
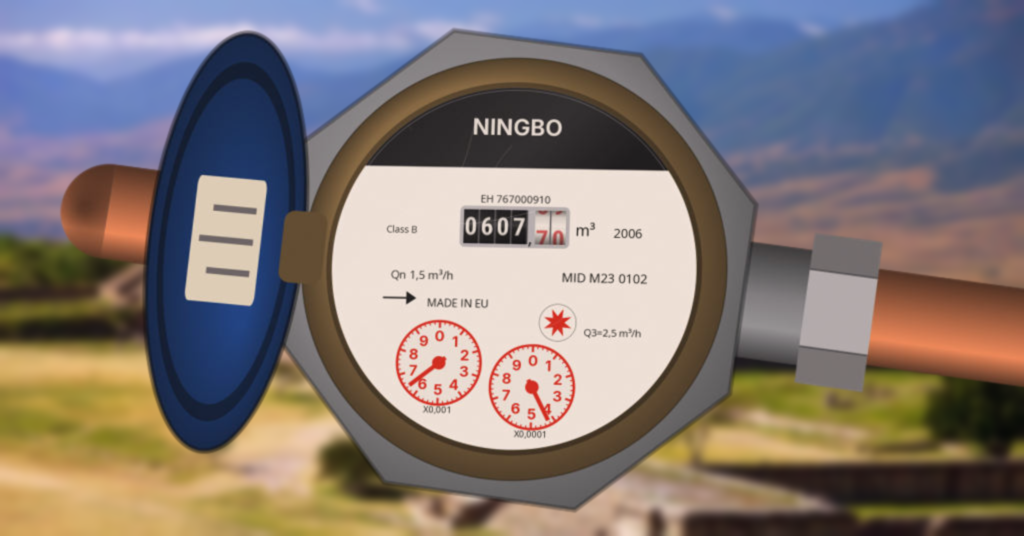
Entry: 607.6964
